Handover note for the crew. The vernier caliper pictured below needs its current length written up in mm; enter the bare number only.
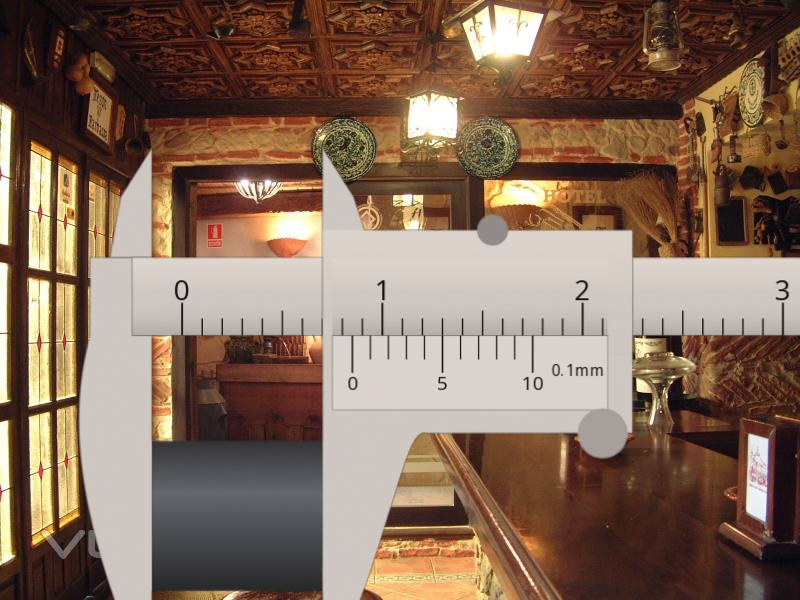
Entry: 8.5
